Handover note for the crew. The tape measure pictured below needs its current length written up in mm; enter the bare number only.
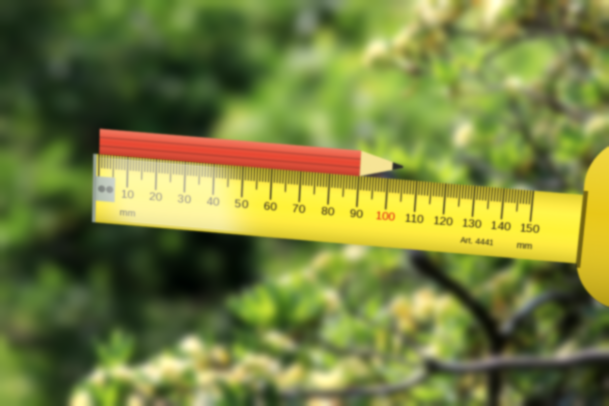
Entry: 105
